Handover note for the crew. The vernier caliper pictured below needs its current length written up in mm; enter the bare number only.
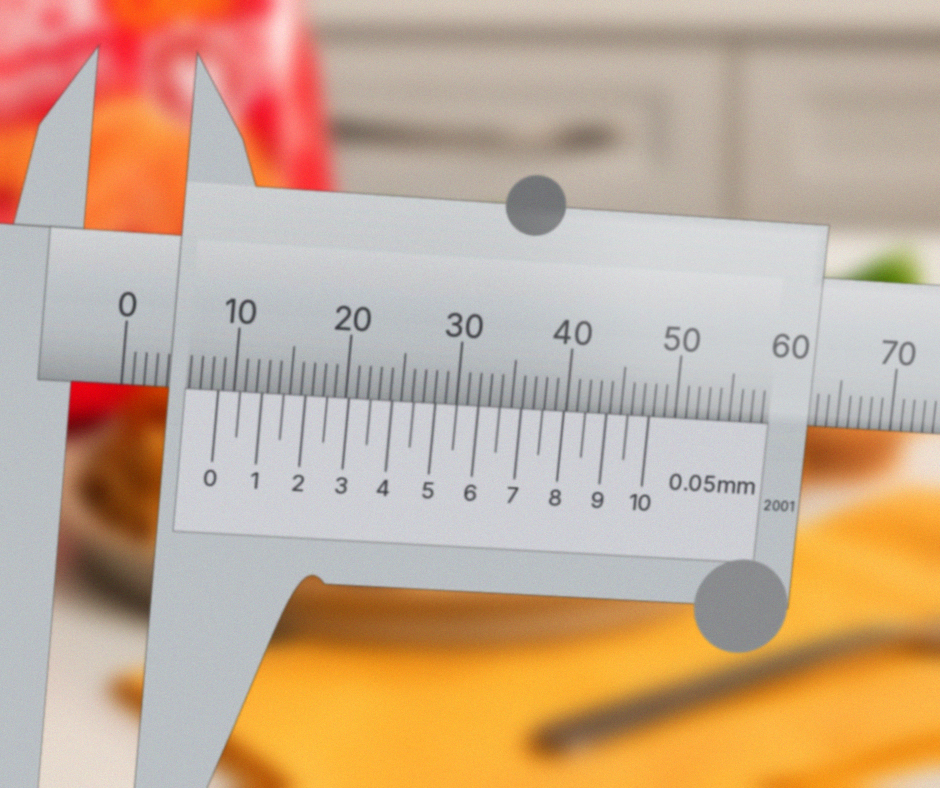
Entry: 8.6
